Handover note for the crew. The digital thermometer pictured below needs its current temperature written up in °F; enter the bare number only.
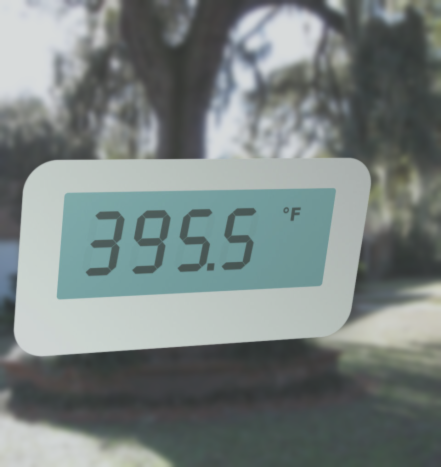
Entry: 395.5
